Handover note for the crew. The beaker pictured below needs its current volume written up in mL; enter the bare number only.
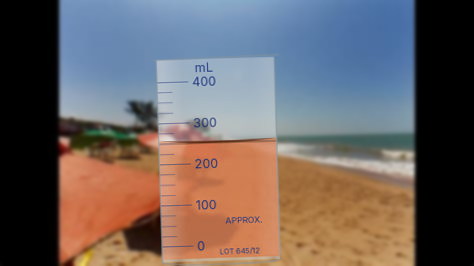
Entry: 250
